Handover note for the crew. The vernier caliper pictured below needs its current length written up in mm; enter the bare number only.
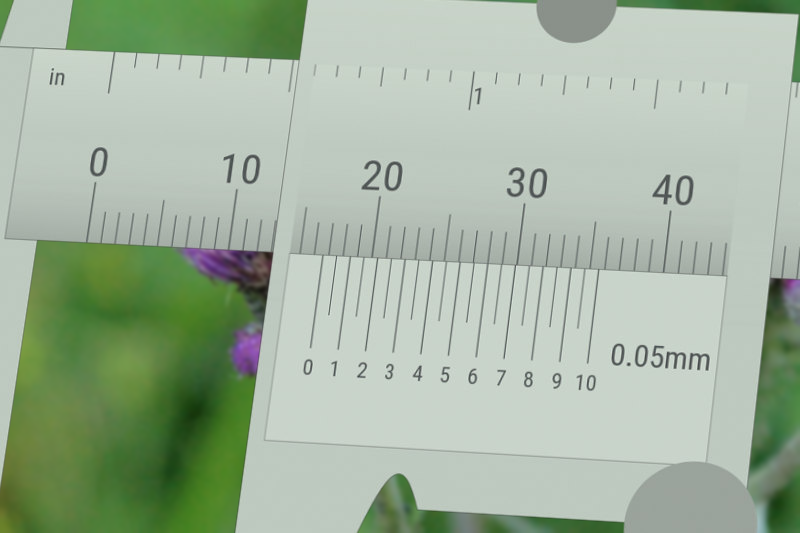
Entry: 16.6
